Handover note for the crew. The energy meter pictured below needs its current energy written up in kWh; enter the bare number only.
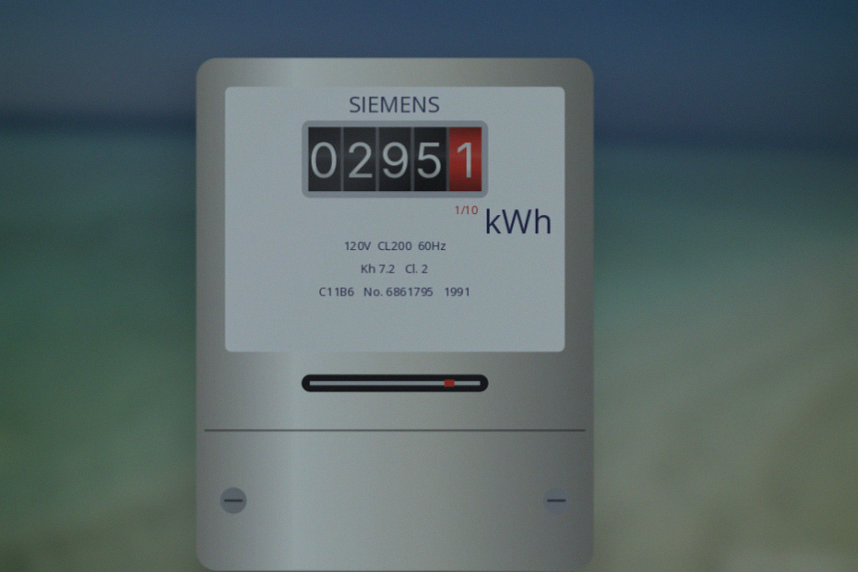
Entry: 295.1
